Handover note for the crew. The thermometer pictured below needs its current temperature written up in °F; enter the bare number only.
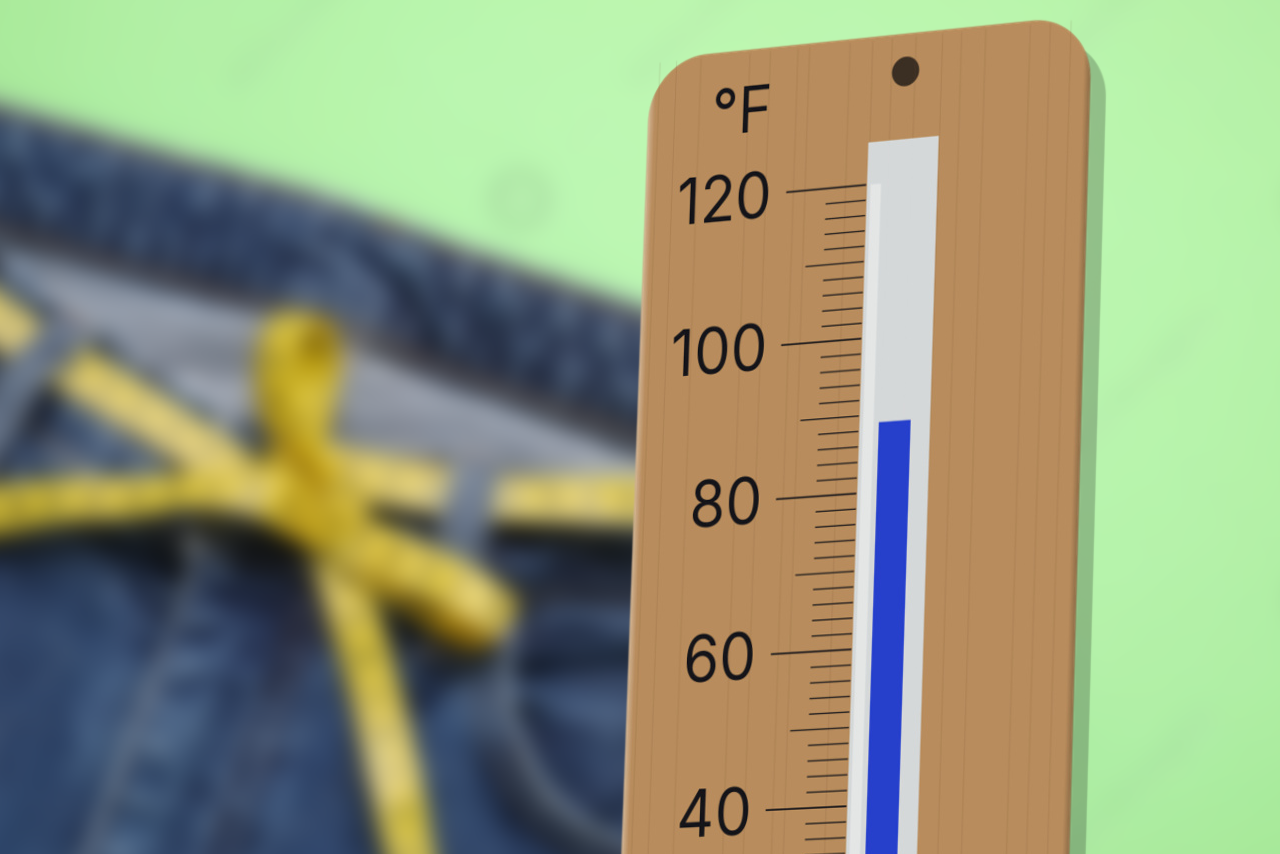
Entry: 89
